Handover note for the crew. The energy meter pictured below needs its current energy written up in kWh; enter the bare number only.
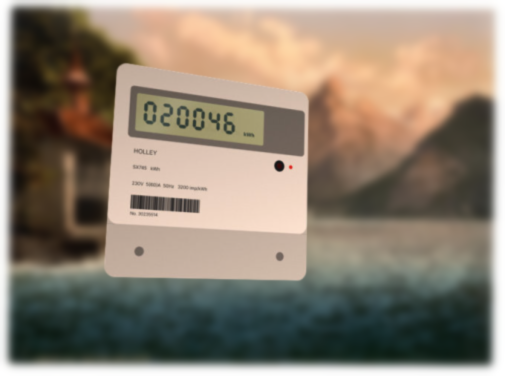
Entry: 20046
